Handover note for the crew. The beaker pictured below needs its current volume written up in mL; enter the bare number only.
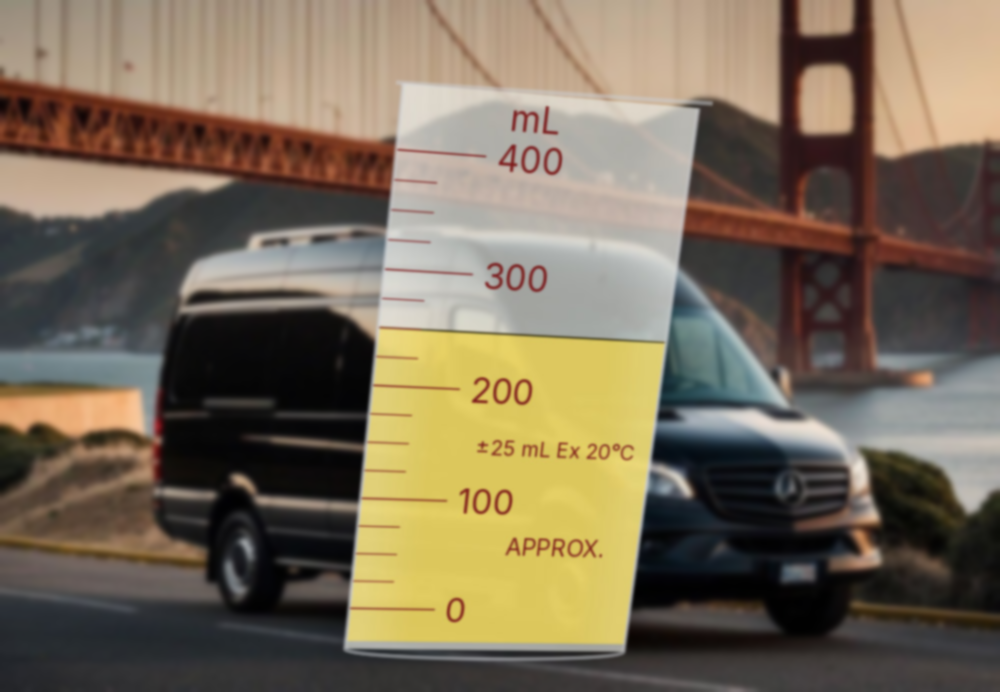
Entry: 250
